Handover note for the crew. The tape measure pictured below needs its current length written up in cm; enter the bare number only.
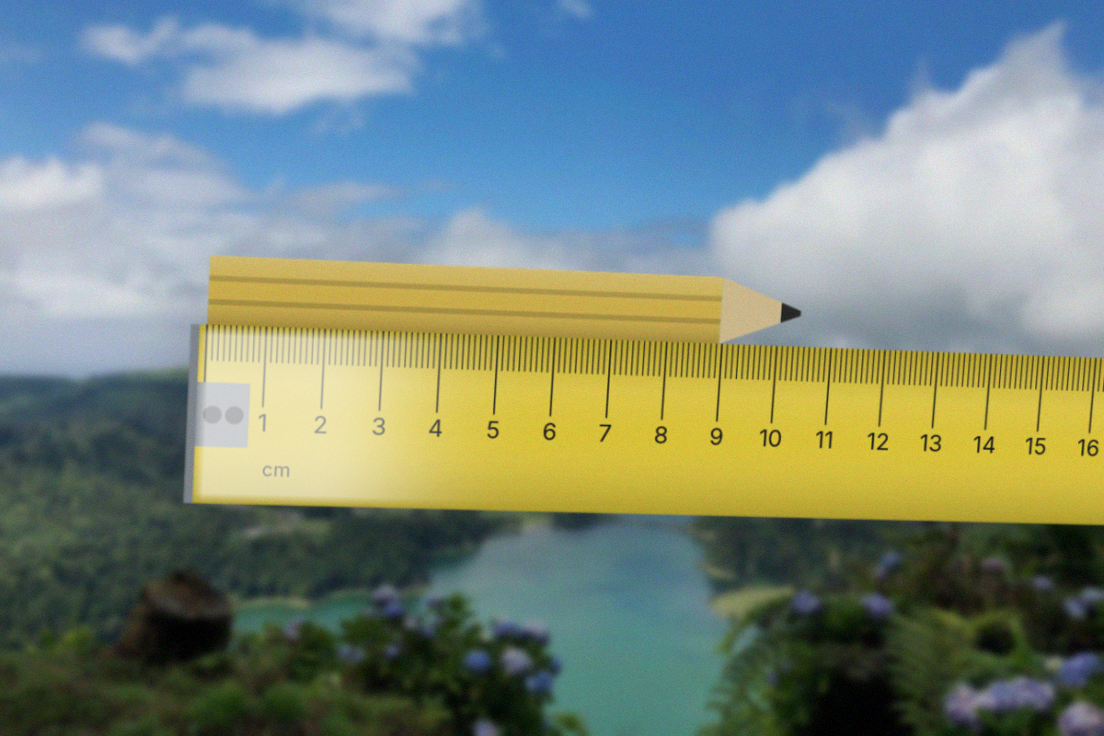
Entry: 10.4
